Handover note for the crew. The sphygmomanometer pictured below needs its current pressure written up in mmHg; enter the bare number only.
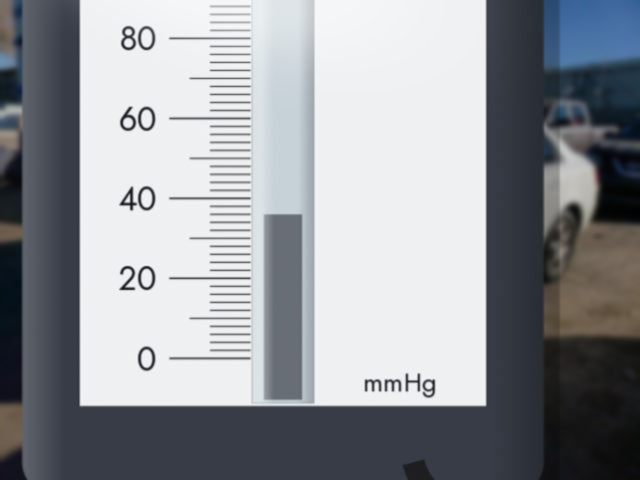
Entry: 36
